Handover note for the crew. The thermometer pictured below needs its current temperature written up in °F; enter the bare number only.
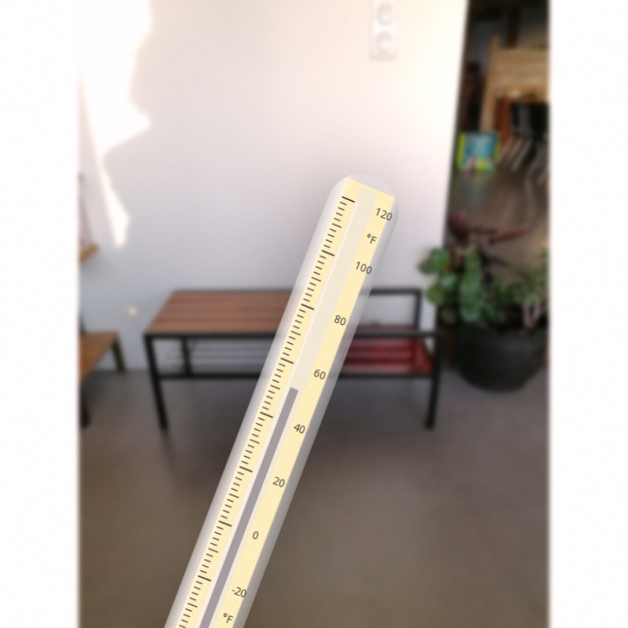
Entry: 52
